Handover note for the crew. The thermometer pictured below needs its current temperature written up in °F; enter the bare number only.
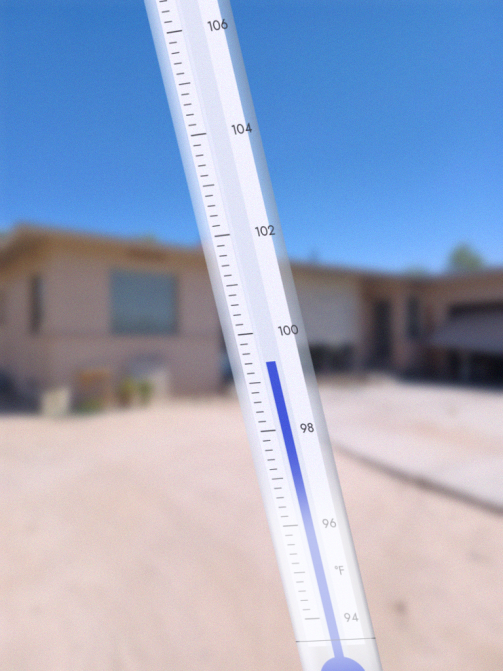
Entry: 99.4
